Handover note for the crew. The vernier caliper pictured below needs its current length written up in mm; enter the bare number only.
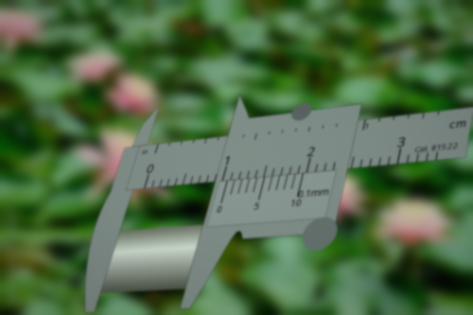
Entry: 10.6
